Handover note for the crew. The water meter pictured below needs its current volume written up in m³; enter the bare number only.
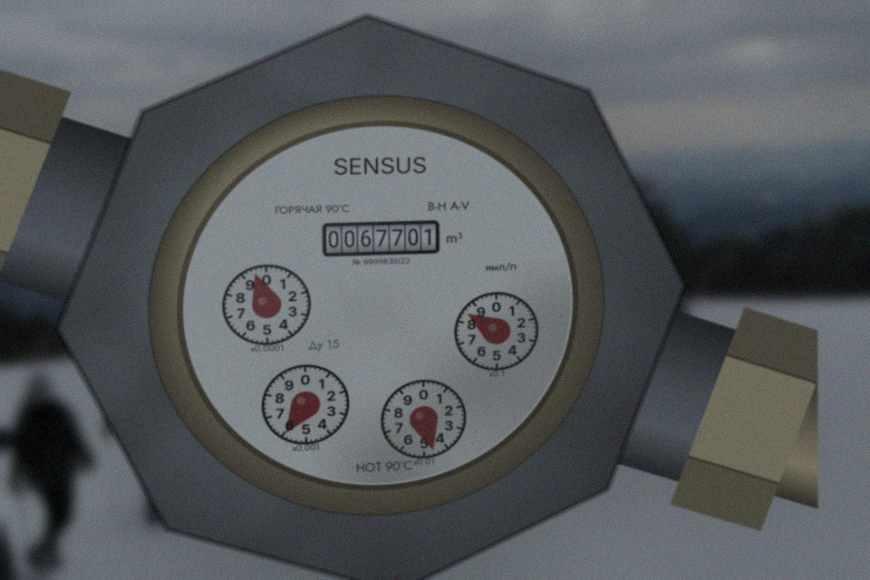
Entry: 67701.8459
